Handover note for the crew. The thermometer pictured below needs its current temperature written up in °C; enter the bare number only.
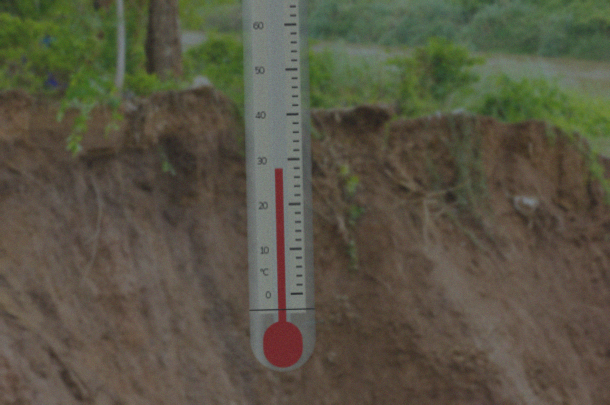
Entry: 28
